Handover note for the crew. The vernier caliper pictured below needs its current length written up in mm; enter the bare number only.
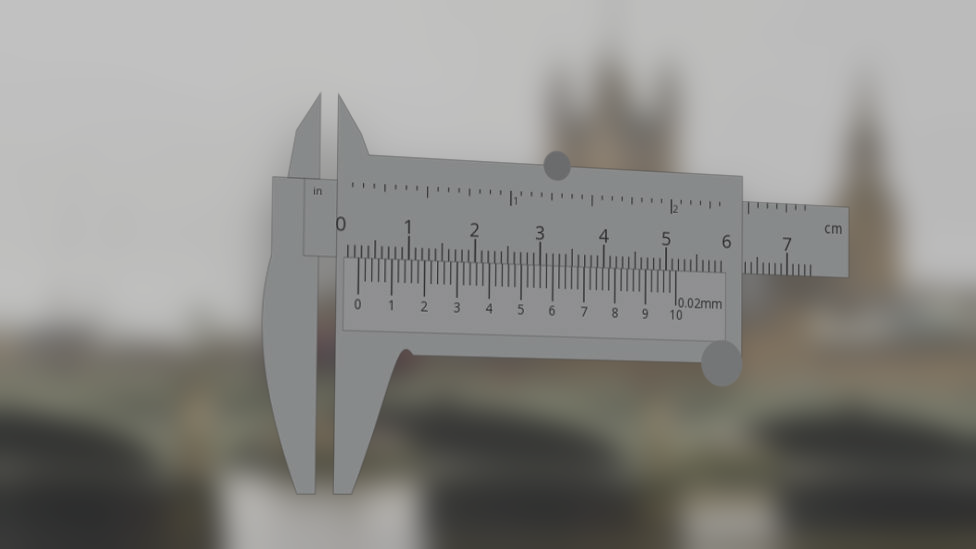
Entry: 2.6
